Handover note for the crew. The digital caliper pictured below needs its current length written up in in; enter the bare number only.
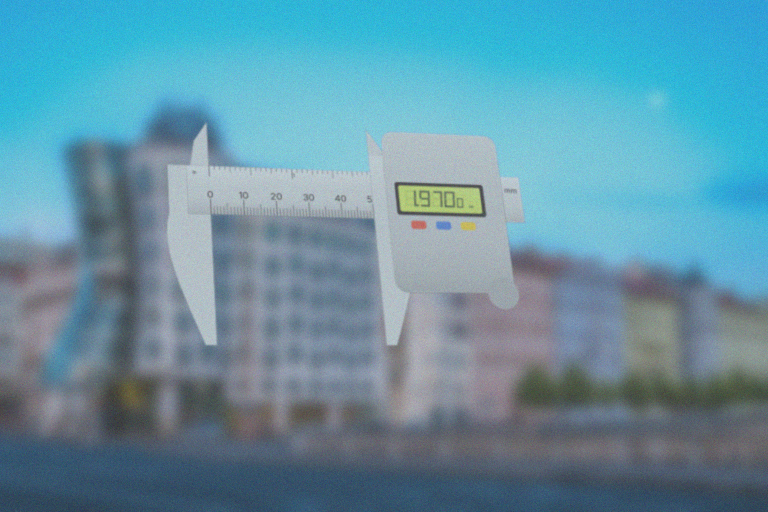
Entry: 1.9700
